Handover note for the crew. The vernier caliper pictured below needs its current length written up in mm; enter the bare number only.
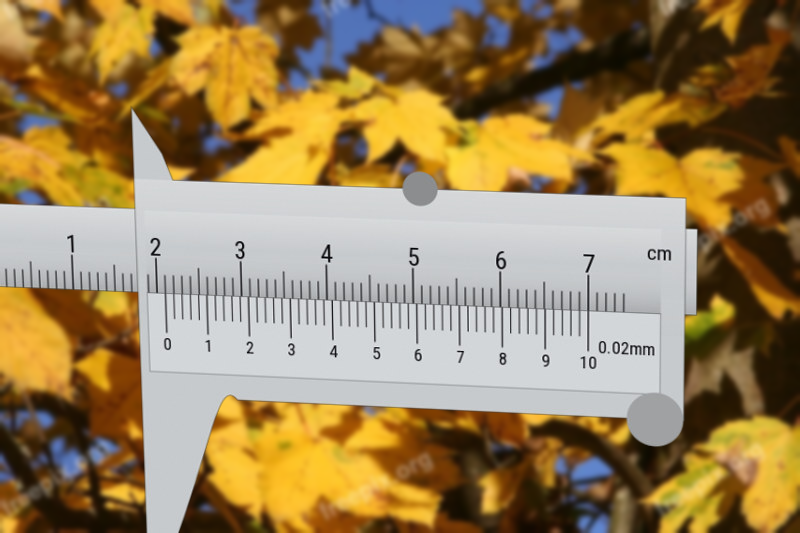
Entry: 21.0
